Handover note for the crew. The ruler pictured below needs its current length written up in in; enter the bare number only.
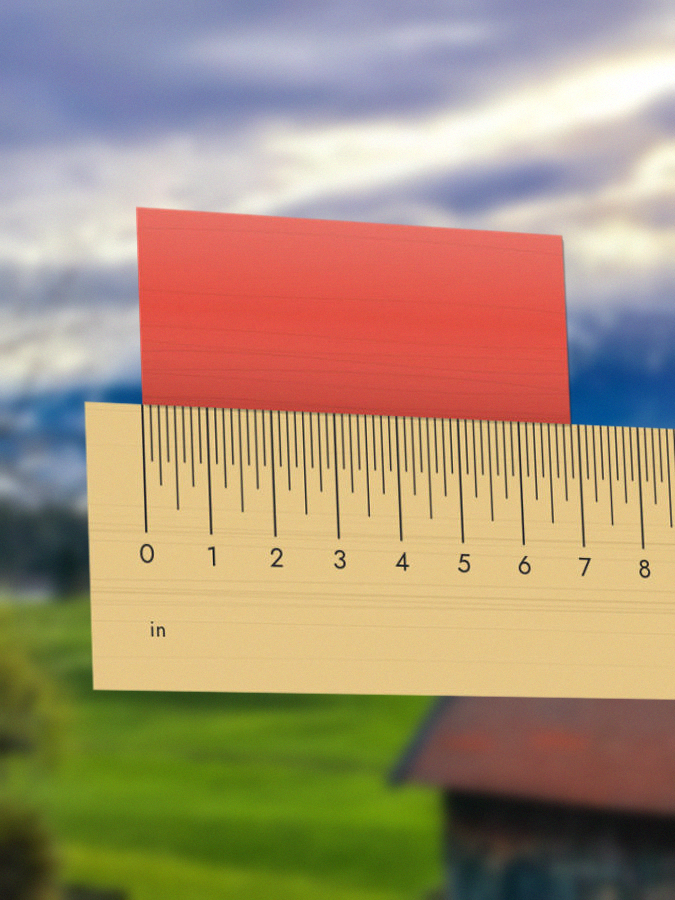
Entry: 6.875
